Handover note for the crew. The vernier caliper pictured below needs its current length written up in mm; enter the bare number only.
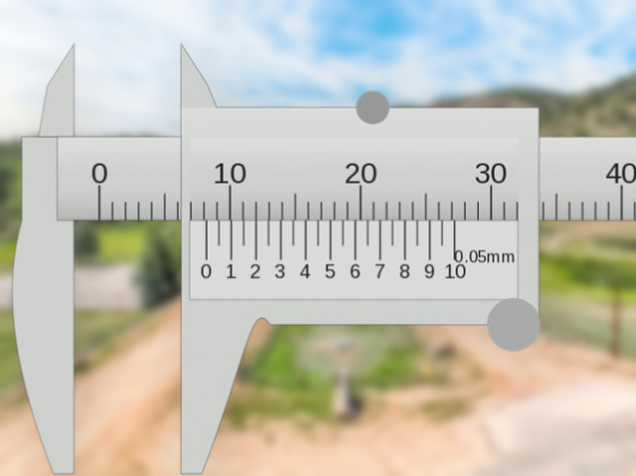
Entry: 8.2
